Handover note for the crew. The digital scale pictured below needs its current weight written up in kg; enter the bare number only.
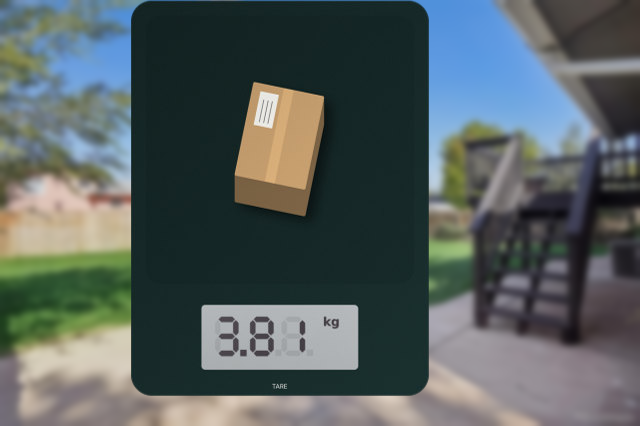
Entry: 3.81
